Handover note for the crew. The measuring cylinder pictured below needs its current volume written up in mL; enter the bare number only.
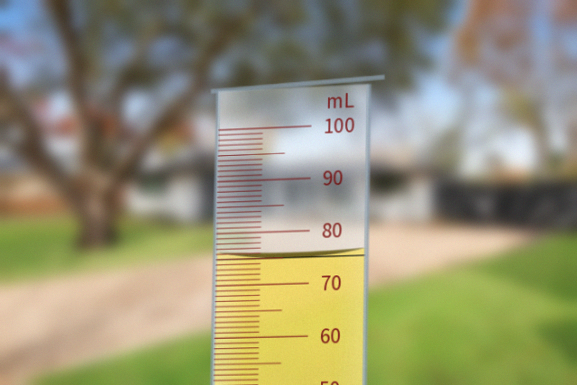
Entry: 75
